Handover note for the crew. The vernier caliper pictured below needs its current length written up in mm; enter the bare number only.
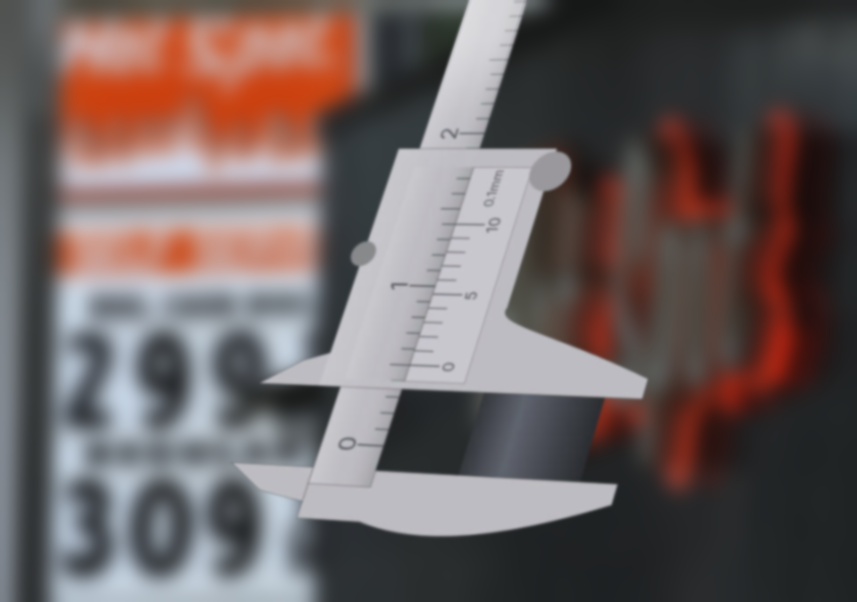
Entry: 5.0
